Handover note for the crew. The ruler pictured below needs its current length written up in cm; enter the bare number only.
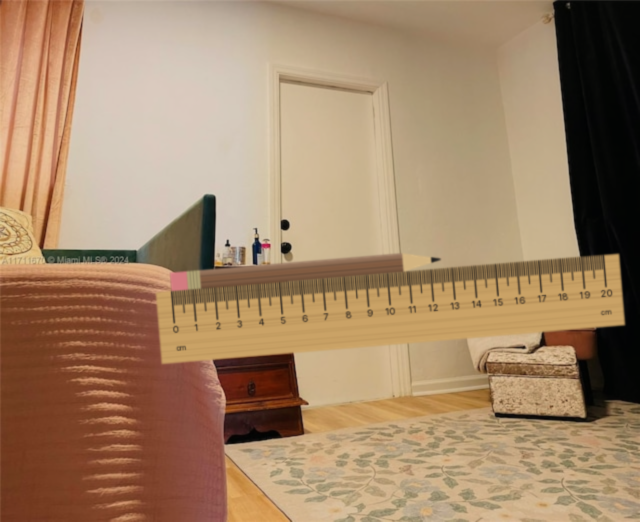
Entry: 12.5
